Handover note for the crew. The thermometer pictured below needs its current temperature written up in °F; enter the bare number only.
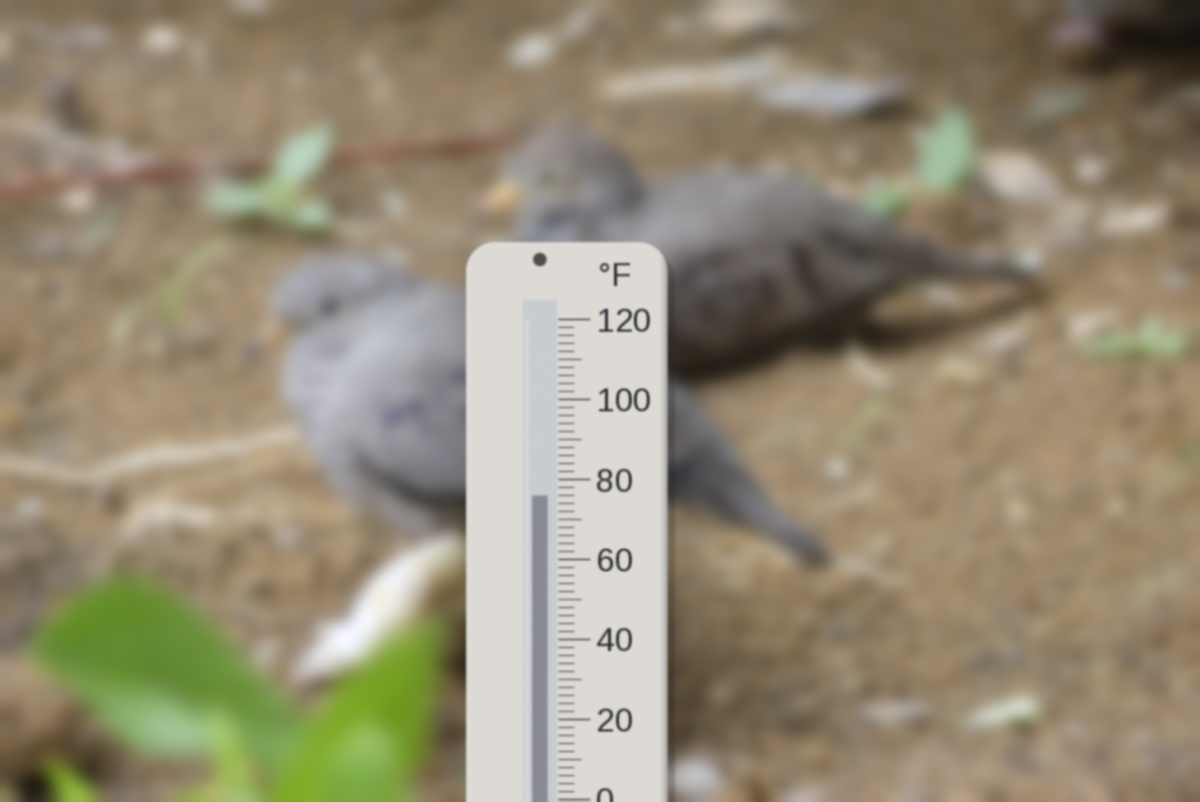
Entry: 76
